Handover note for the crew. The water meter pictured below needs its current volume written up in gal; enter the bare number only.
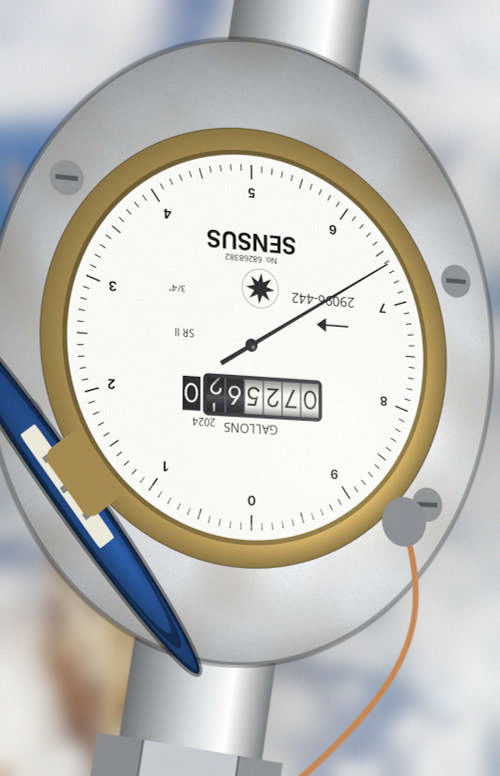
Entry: 725616.6
